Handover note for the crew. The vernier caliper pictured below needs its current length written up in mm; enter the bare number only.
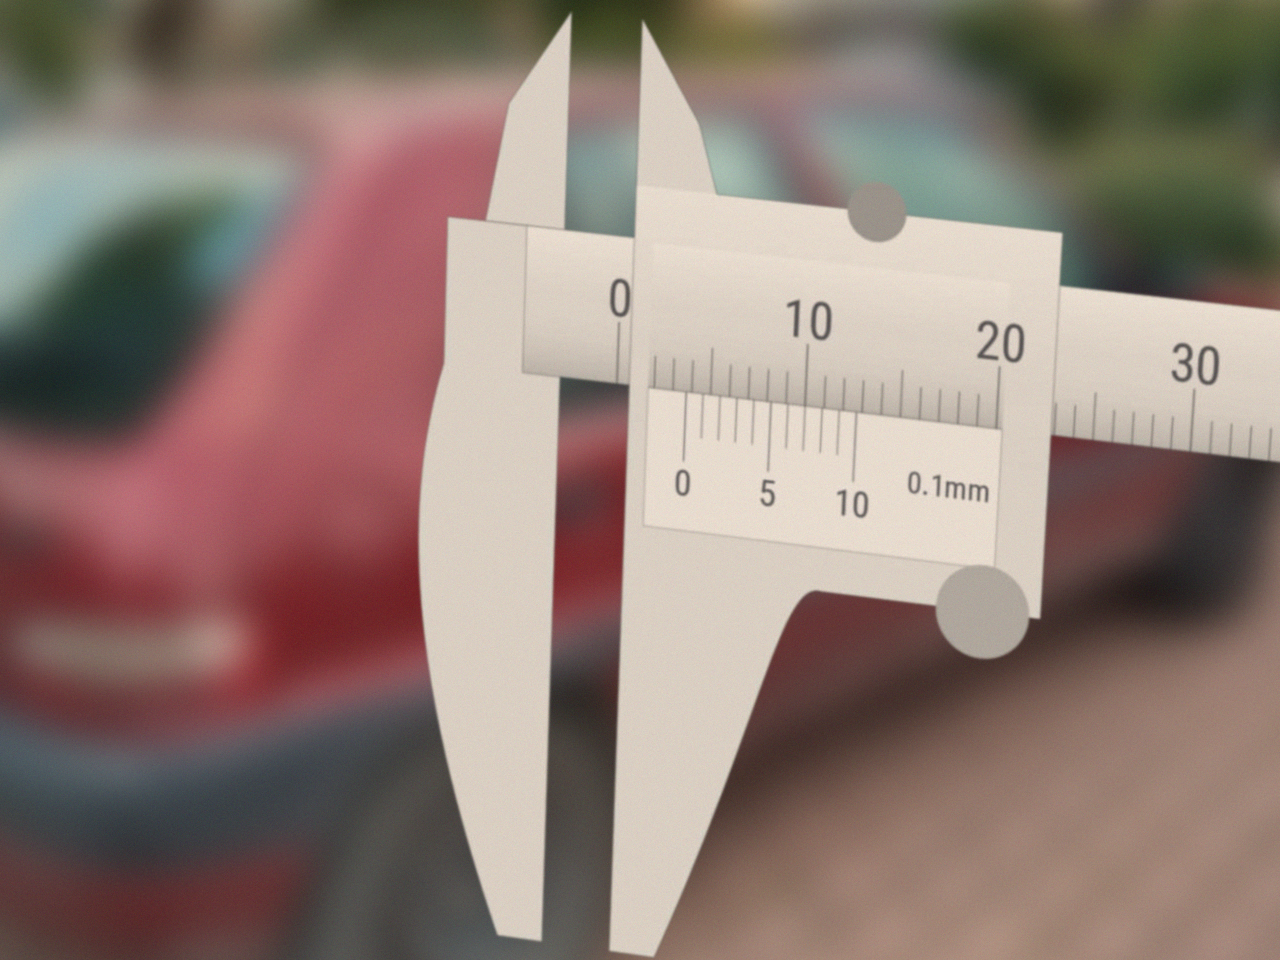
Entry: 3.7
